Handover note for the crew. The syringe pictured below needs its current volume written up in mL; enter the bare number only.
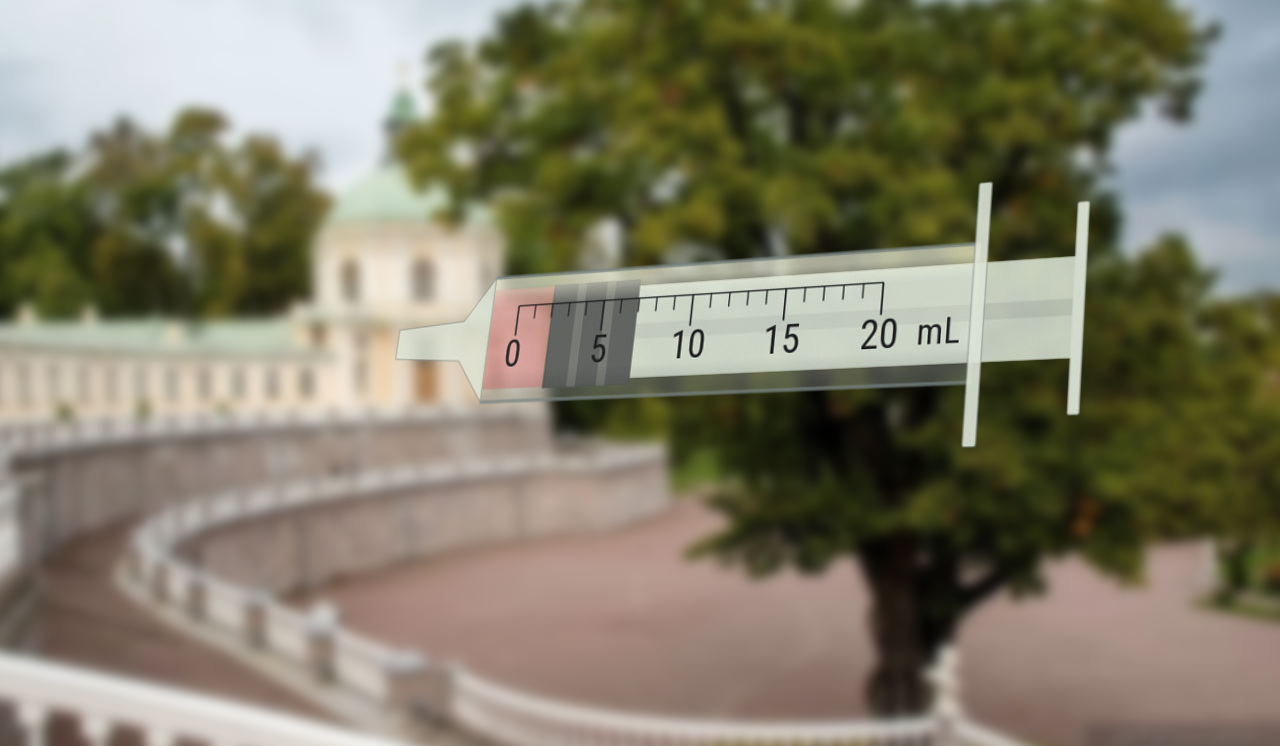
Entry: 2
